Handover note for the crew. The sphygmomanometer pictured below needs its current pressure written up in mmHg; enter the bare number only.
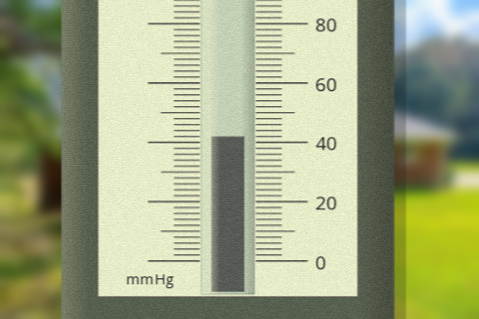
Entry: 42
